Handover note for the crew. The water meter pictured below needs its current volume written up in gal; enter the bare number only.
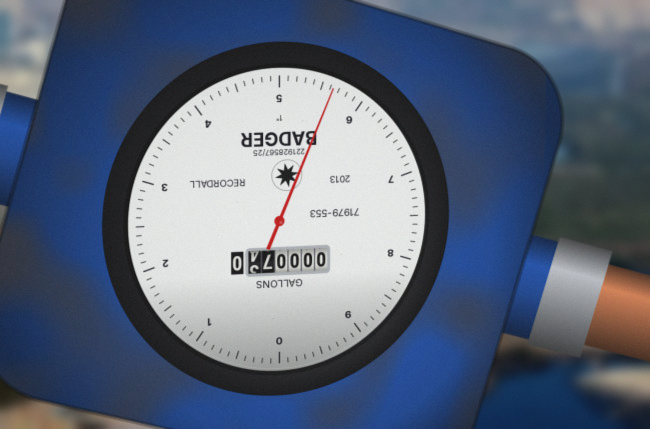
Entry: 735.6
